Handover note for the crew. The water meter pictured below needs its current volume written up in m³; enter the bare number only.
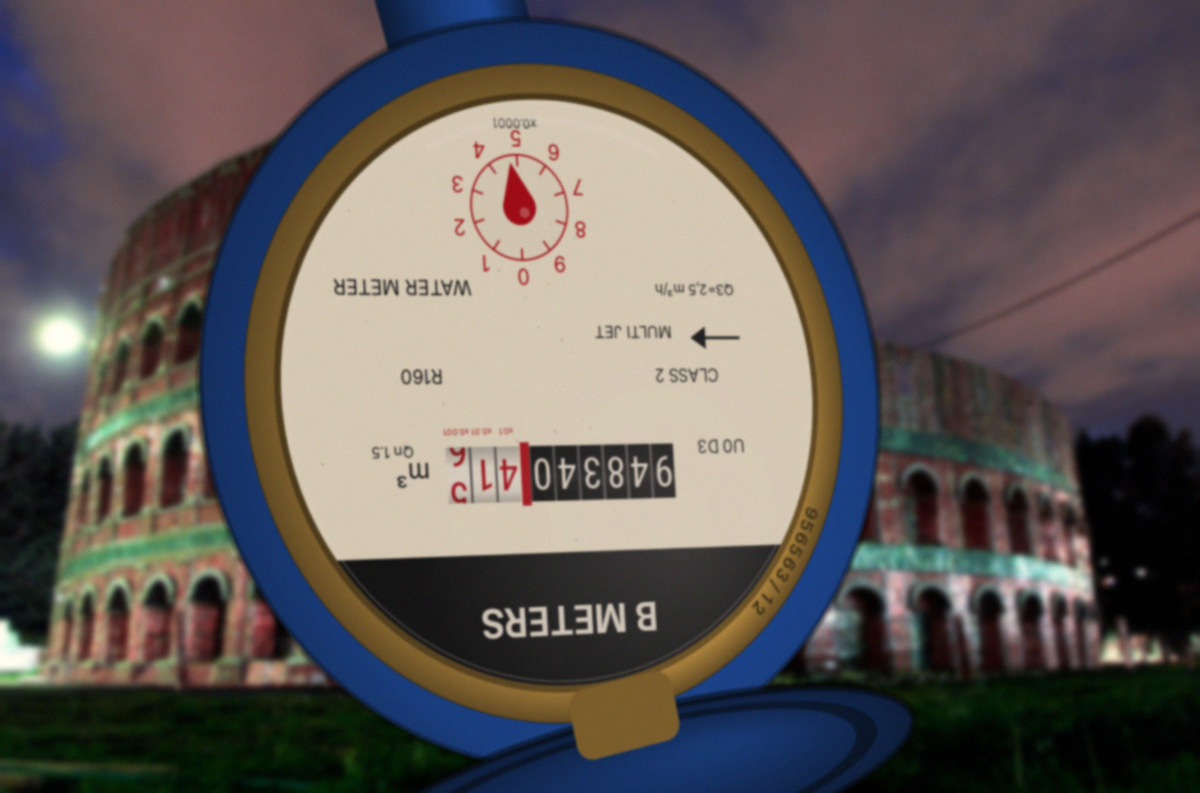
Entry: 948340.4154
